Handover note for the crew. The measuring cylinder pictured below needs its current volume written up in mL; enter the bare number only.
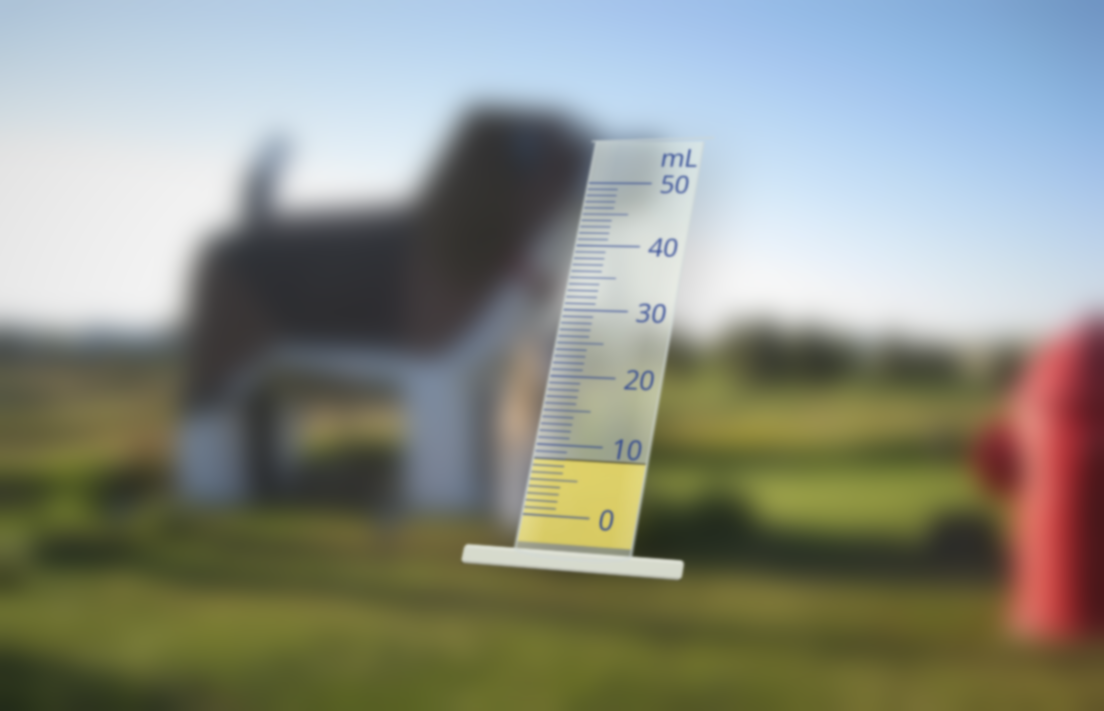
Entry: 8
